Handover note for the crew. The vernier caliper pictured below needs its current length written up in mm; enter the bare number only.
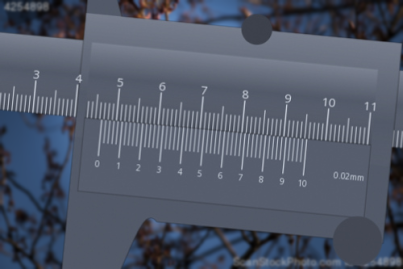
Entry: 46.5
